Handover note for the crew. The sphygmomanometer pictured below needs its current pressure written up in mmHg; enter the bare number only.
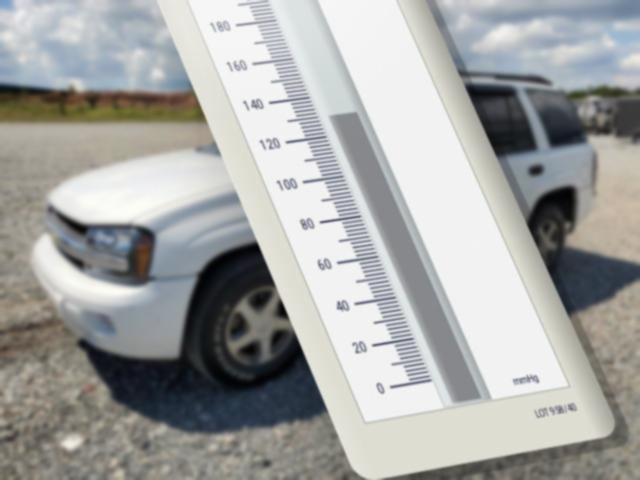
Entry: 130
